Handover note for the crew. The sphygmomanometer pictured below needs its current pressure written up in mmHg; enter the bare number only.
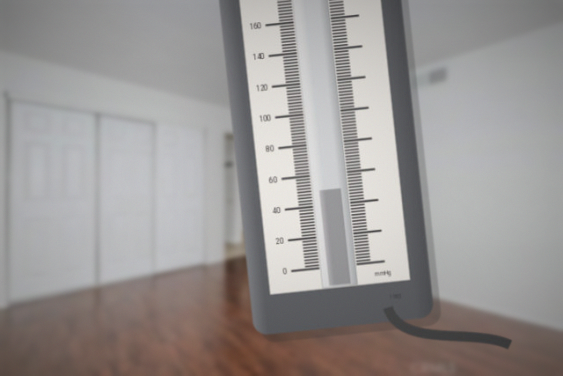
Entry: 50
